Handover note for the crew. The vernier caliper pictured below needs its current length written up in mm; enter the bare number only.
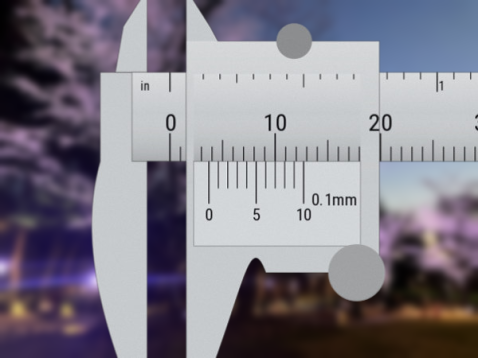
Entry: 3.7
